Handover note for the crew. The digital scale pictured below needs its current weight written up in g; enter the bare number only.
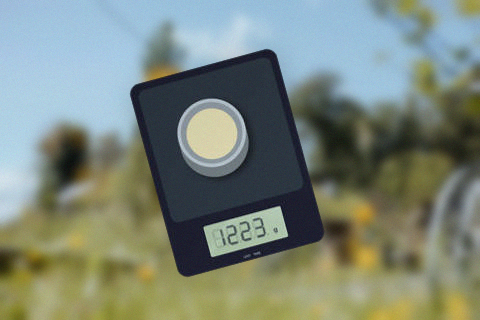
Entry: 1223
